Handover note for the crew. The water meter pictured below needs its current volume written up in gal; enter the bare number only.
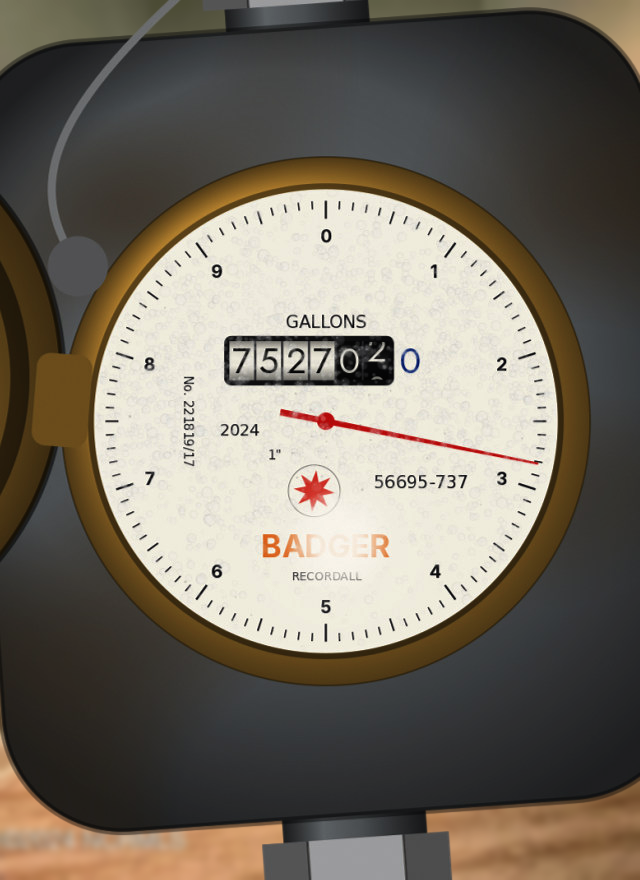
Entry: 7527022.8
